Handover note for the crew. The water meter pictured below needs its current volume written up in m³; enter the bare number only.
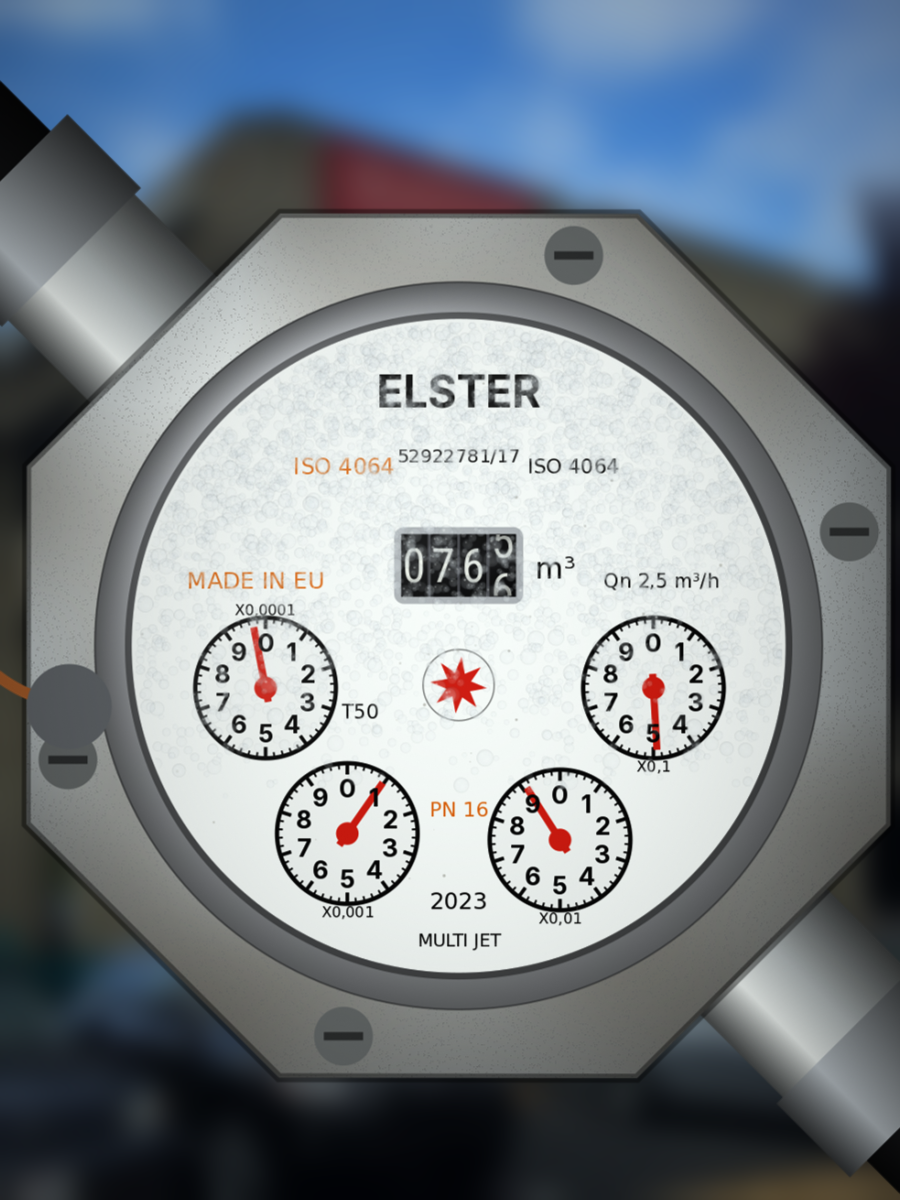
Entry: 765.4909
